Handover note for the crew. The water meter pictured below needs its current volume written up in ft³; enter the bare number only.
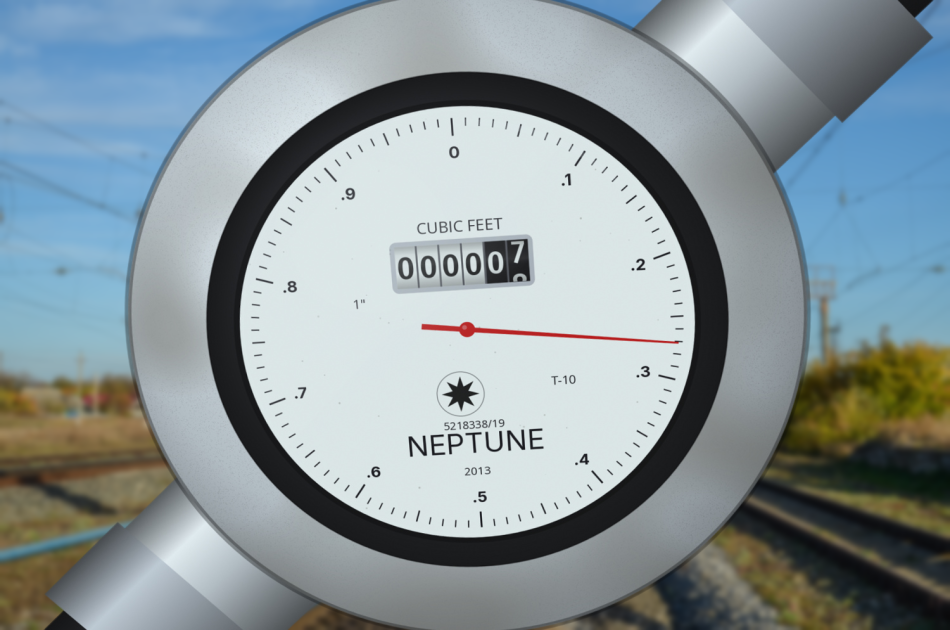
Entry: 7.27
